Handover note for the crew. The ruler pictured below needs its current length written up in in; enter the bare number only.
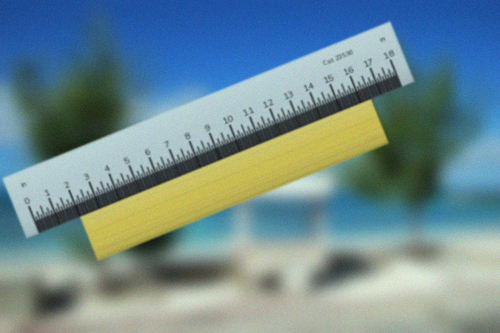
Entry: 14.5
